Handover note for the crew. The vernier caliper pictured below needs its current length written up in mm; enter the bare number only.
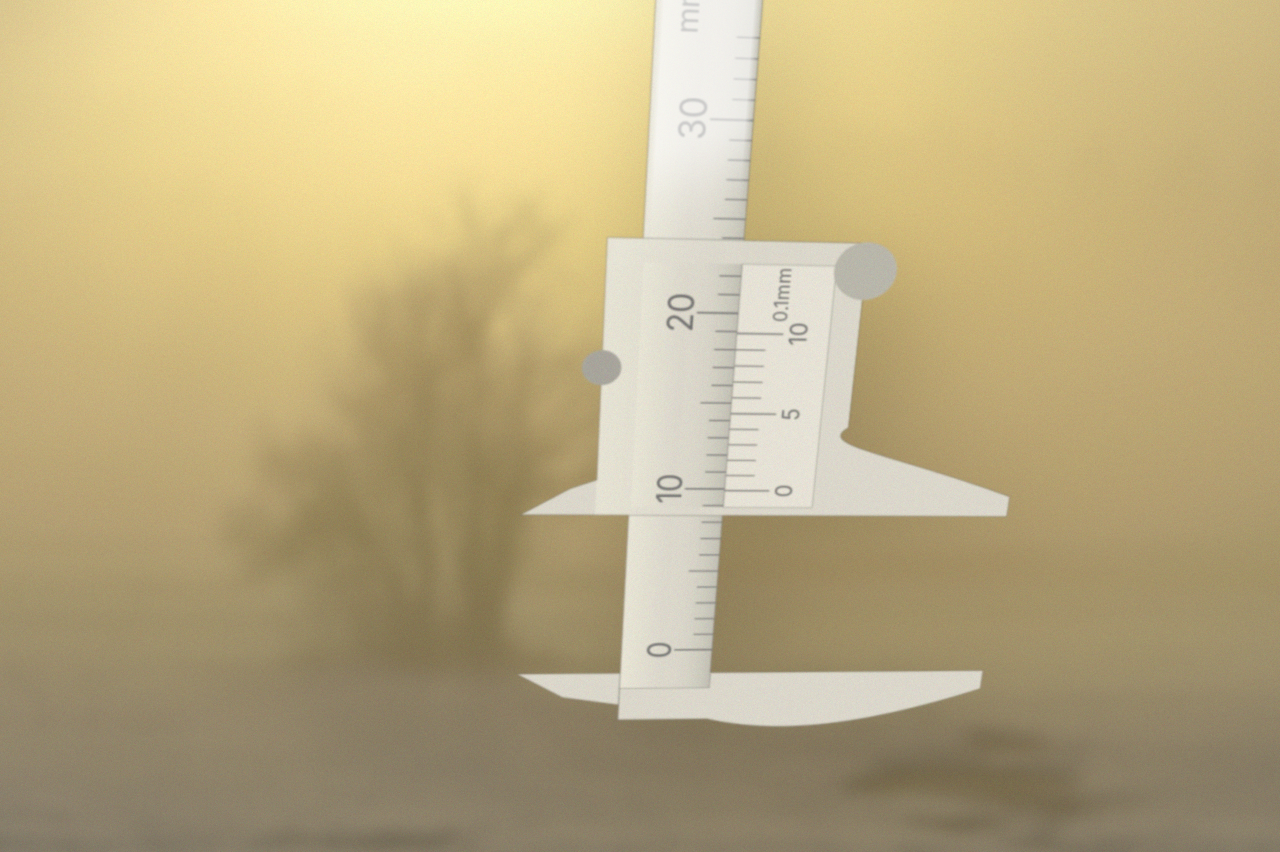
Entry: 9.9
